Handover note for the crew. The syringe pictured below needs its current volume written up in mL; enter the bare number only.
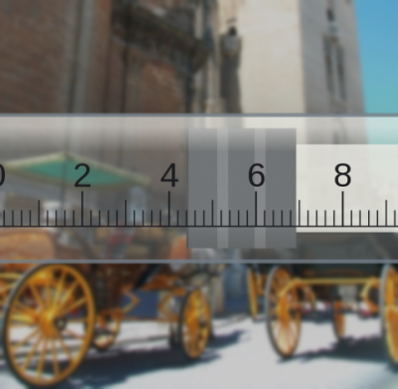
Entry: 4.4
